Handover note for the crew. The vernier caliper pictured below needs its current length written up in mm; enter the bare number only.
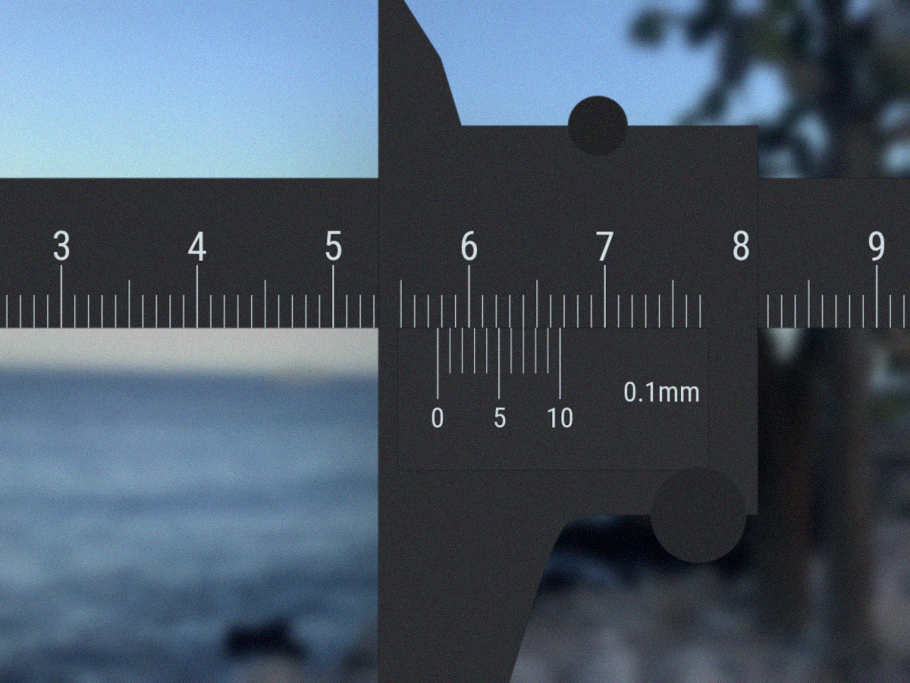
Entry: 57.7
